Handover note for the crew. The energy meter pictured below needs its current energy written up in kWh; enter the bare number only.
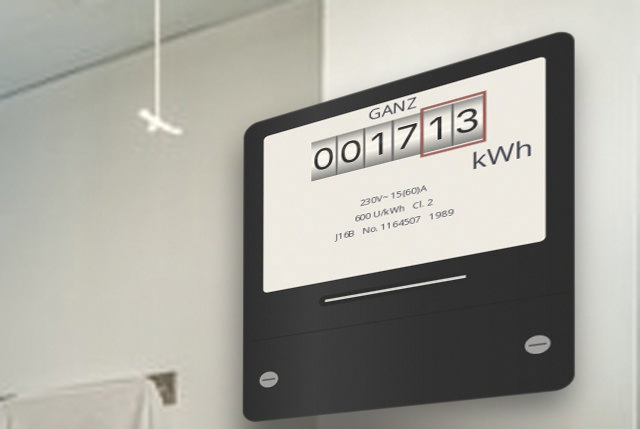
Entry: 17.13
